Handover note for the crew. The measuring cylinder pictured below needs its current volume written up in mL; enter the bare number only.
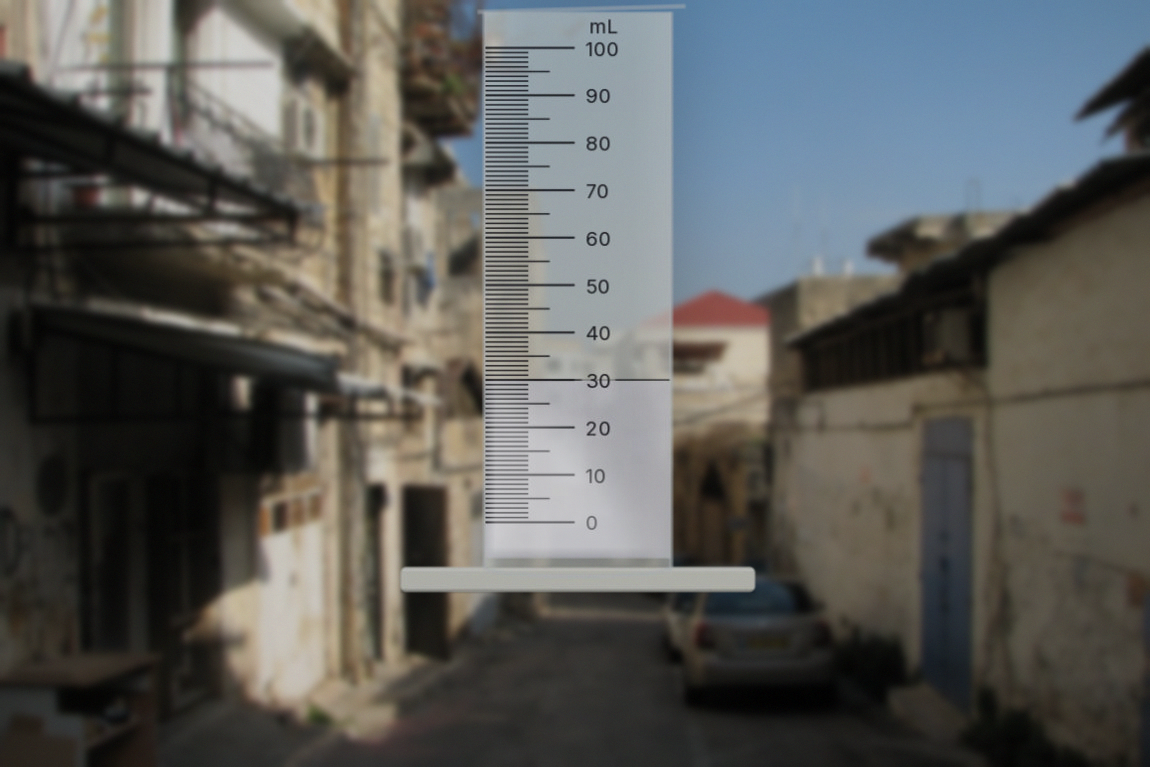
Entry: 30
